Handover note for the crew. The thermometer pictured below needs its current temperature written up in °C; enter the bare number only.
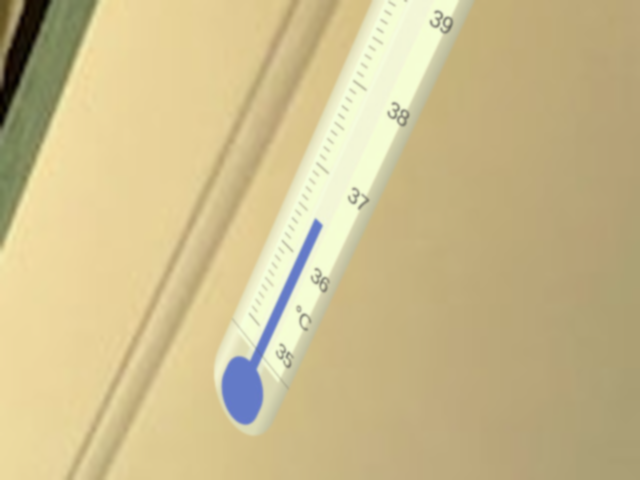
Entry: 36.5
